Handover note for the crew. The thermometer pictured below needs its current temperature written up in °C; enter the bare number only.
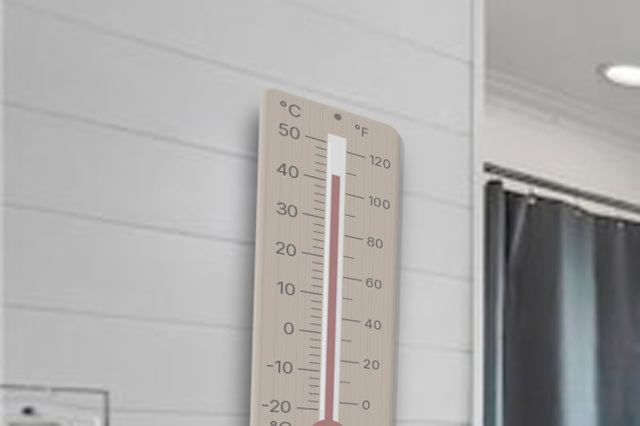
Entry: 42
